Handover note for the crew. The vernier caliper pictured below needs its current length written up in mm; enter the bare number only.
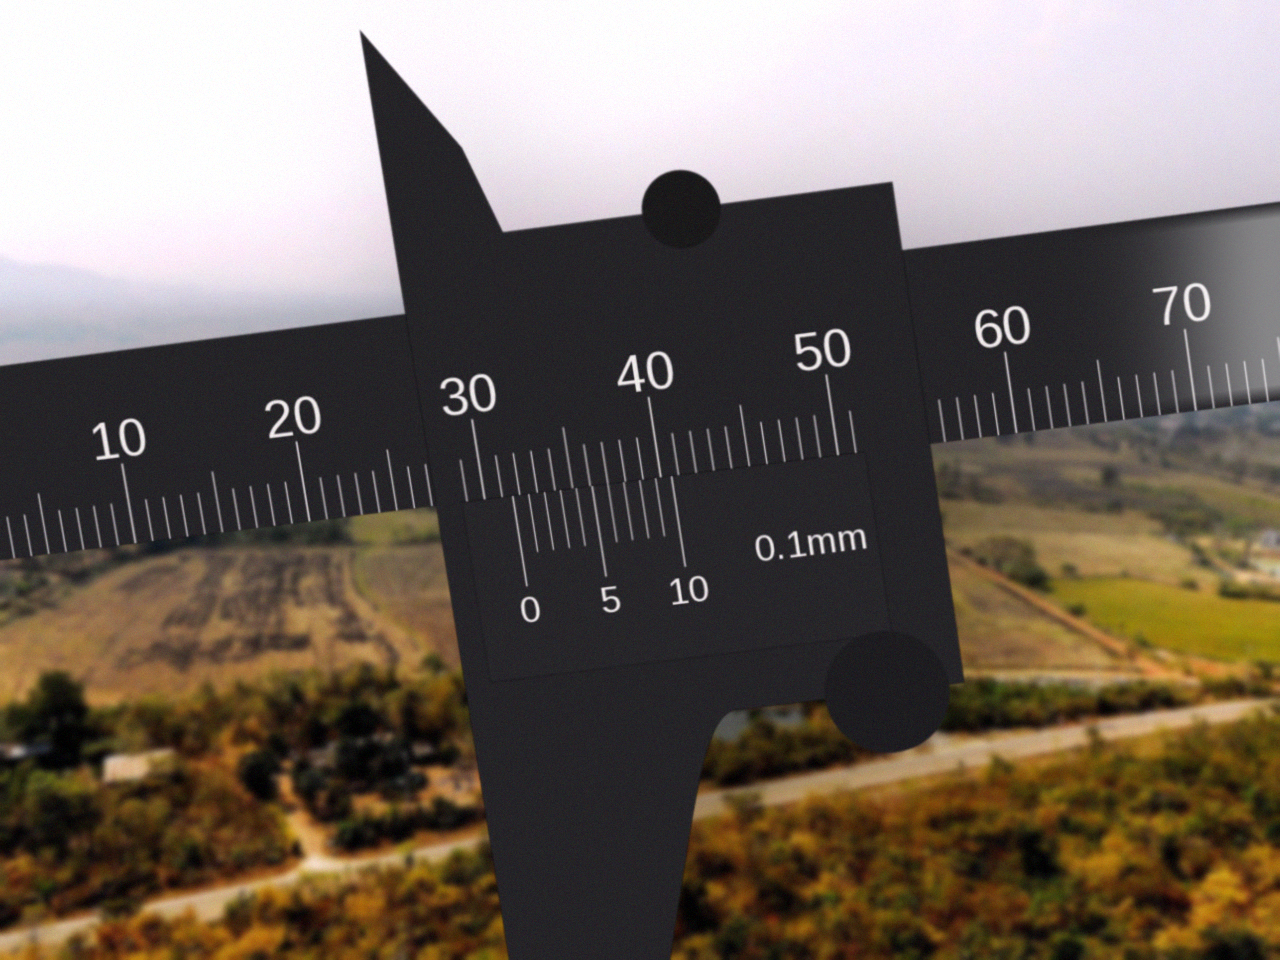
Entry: 31.6
